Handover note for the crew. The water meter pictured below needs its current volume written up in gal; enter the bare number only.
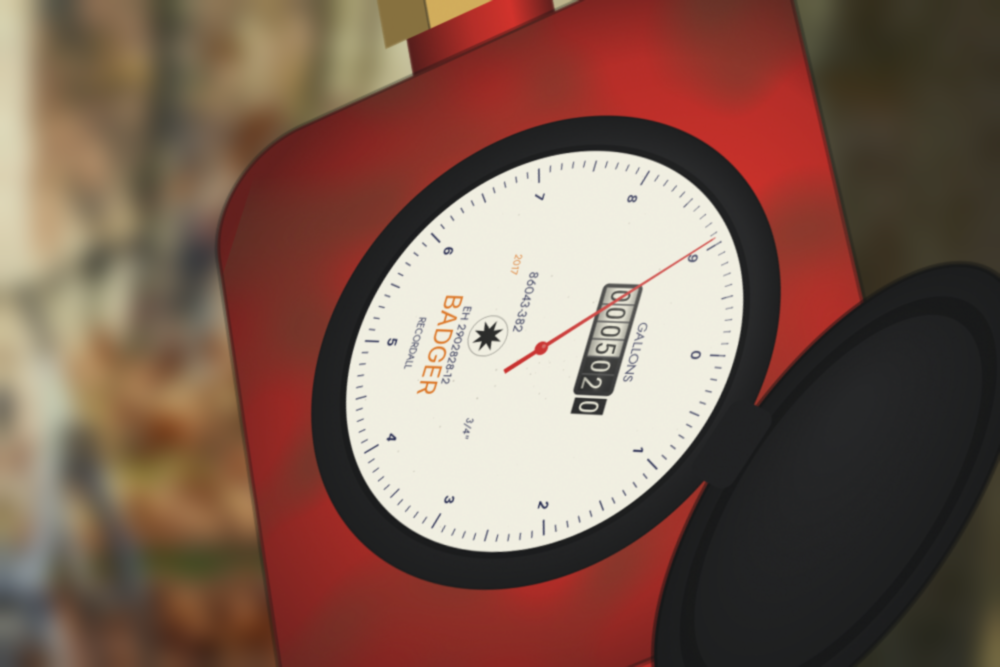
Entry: 5018.9
